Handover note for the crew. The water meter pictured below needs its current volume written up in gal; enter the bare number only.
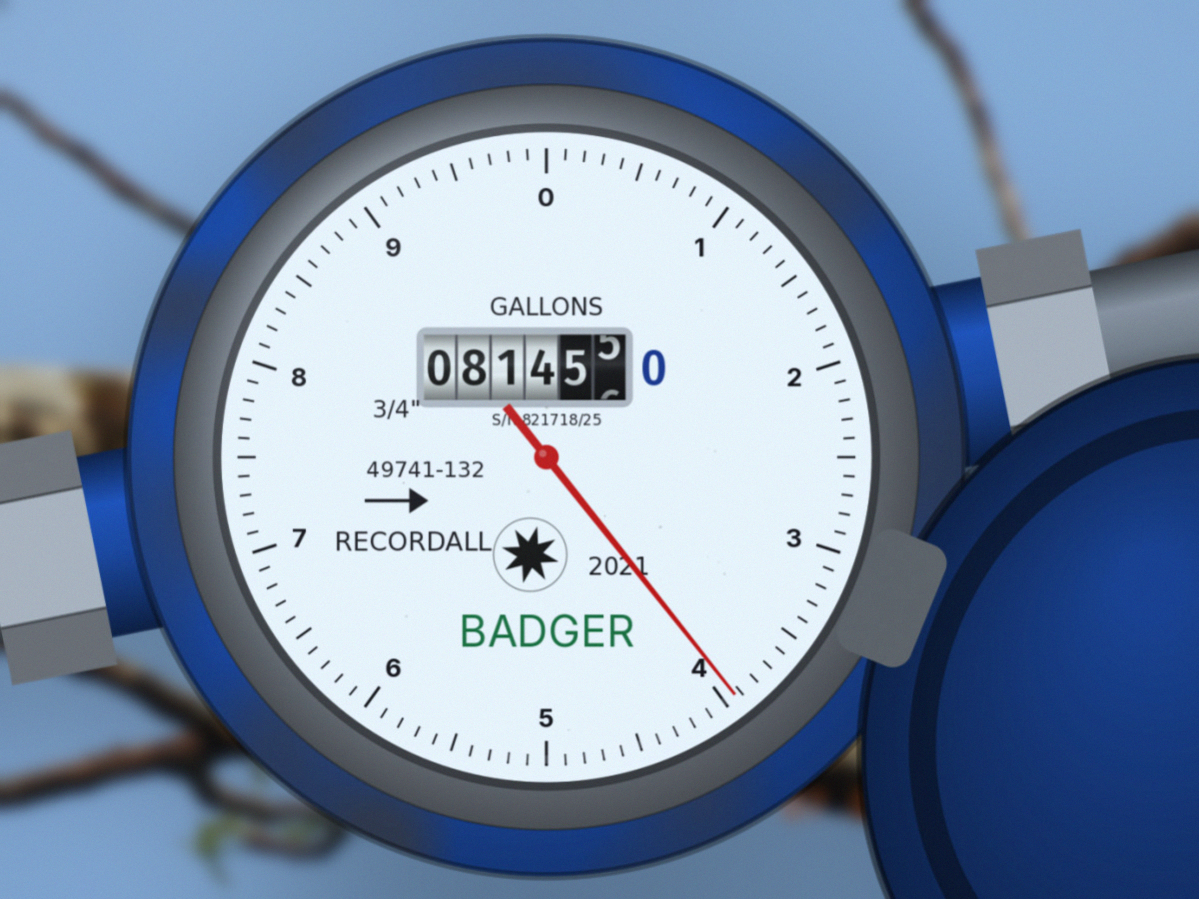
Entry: 814553.9
